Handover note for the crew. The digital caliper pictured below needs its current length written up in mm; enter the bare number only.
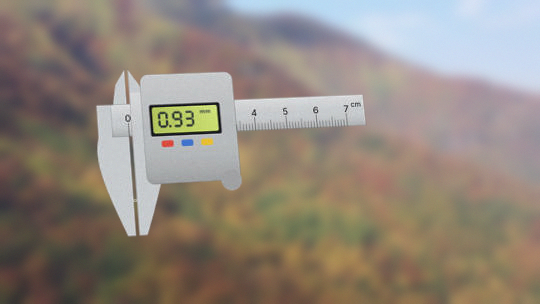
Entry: 0.93
